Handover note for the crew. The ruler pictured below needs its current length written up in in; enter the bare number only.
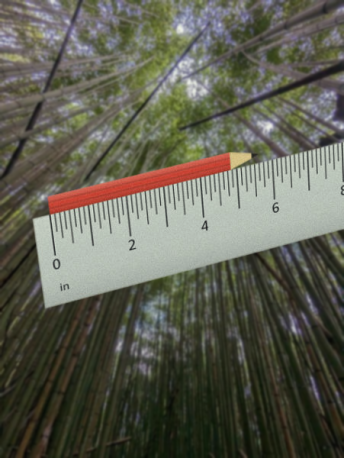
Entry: 5.625
